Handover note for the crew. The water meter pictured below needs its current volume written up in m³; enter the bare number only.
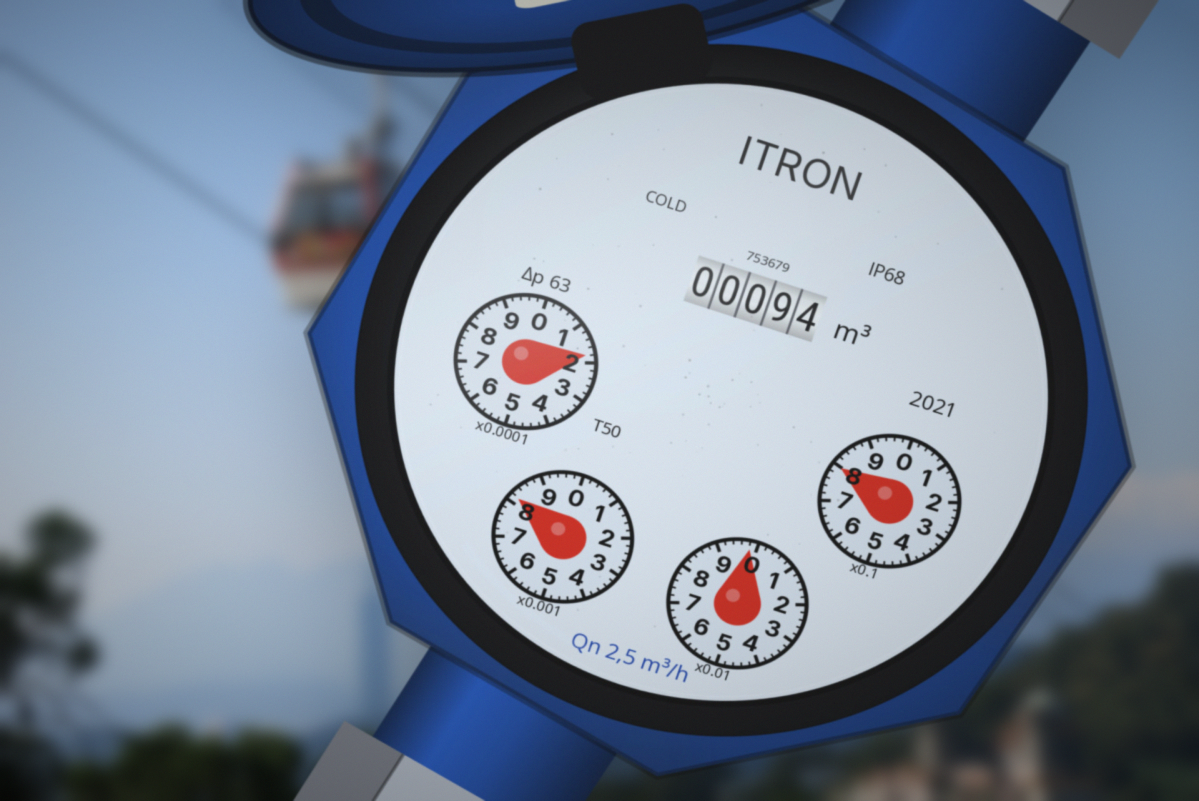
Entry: 94.7981
